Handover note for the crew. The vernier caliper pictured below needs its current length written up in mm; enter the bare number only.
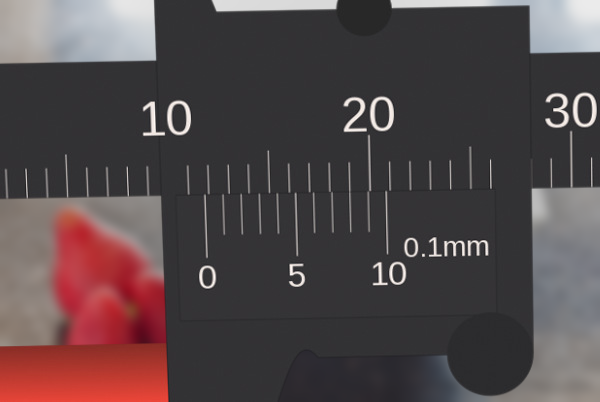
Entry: 11.8
